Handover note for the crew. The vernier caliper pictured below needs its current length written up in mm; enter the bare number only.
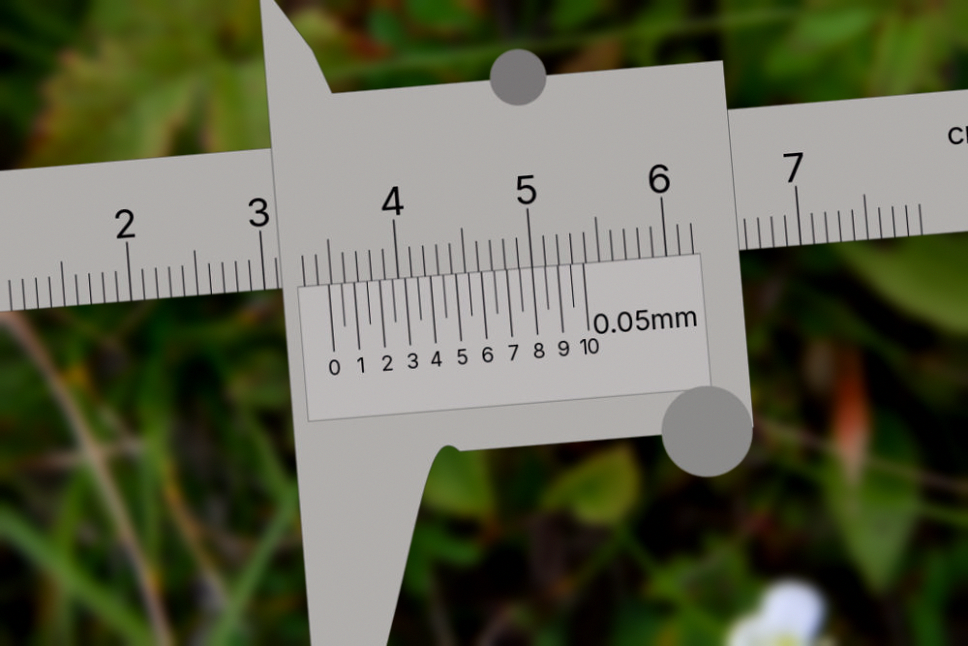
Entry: 34.8
